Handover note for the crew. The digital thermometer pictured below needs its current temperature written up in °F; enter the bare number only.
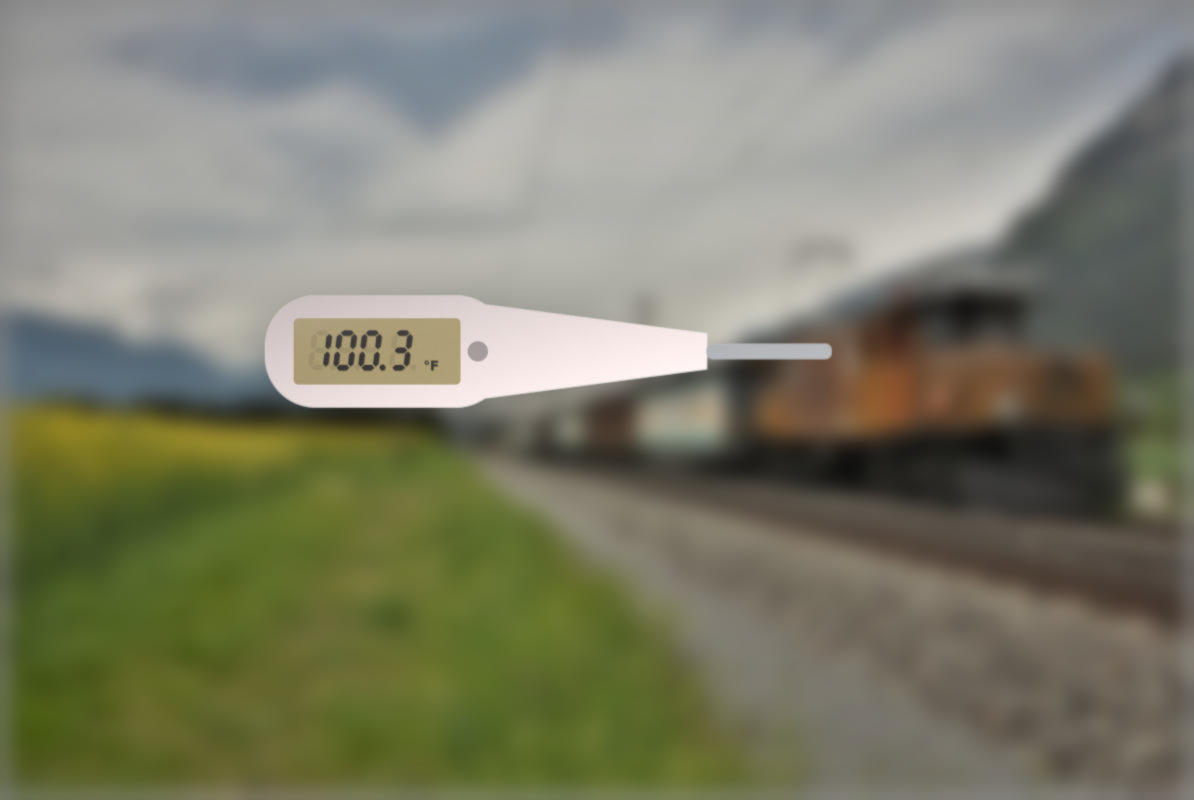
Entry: 100.3
